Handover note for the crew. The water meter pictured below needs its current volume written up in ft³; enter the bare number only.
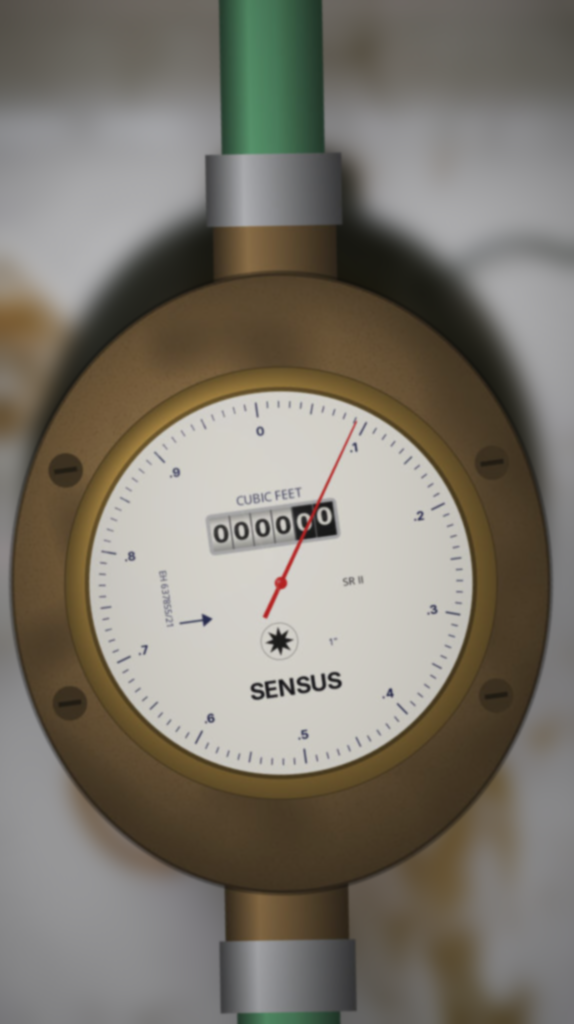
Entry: 0.09
